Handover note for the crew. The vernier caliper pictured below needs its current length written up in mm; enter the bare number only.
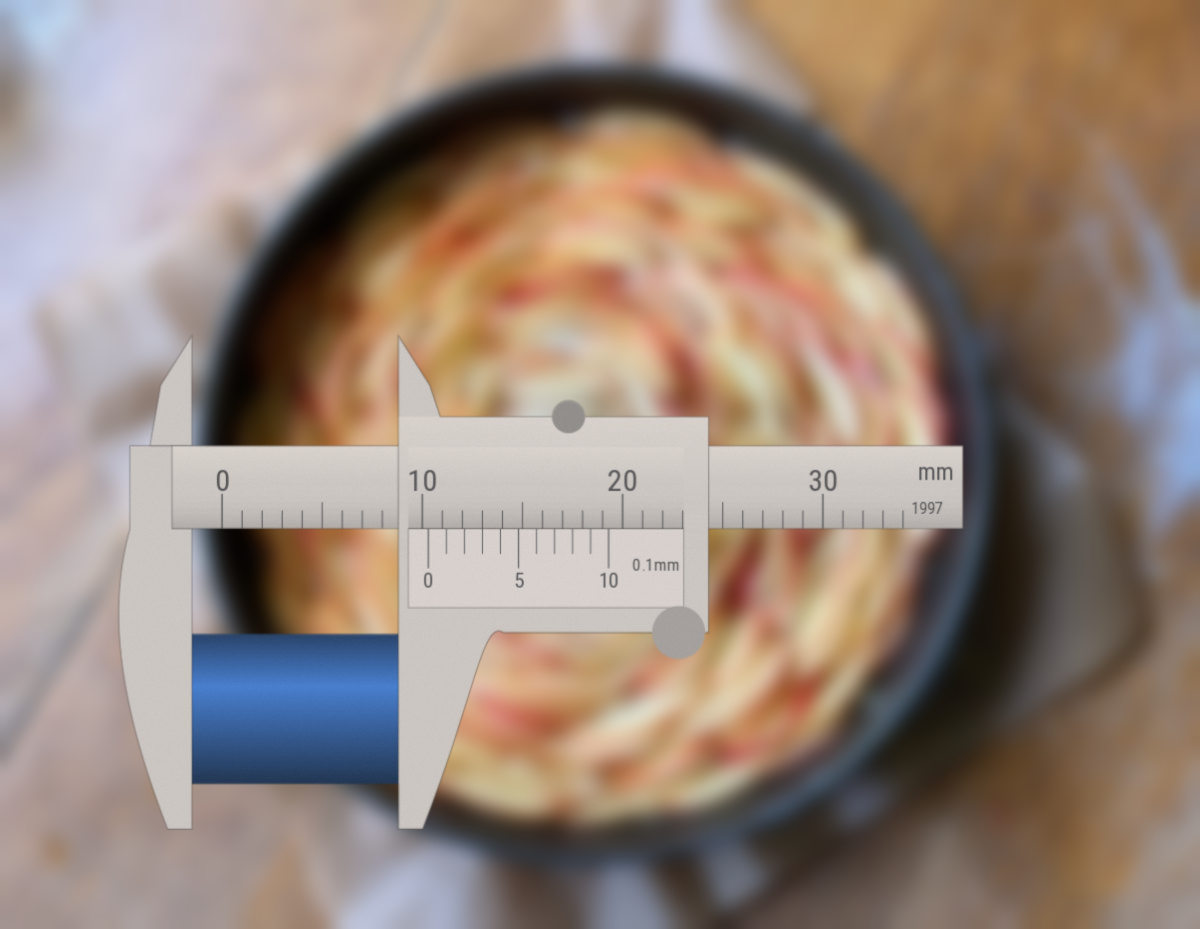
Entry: 10.3
